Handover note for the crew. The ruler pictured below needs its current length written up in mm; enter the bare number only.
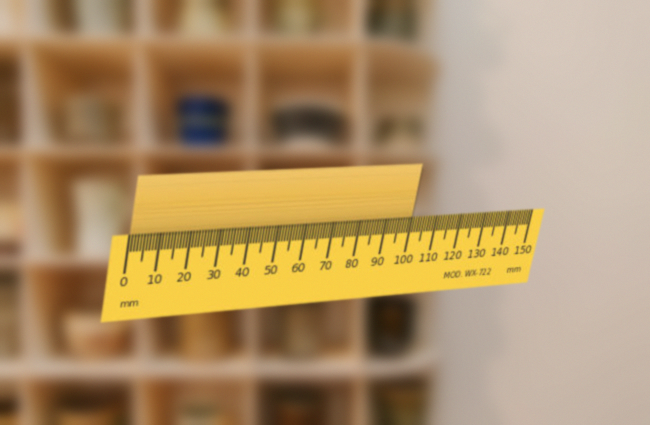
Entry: 100
